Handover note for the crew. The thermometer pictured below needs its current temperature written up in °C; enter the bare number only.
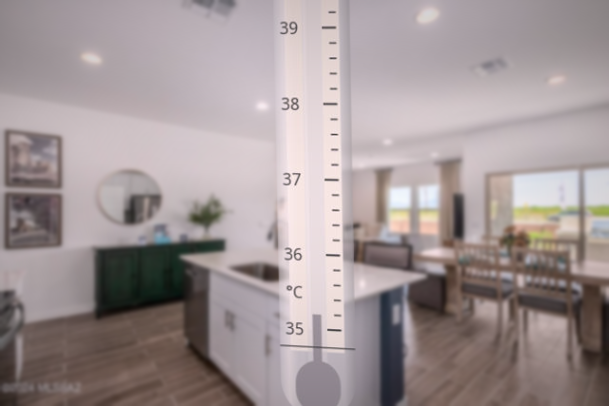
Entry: 35.2
